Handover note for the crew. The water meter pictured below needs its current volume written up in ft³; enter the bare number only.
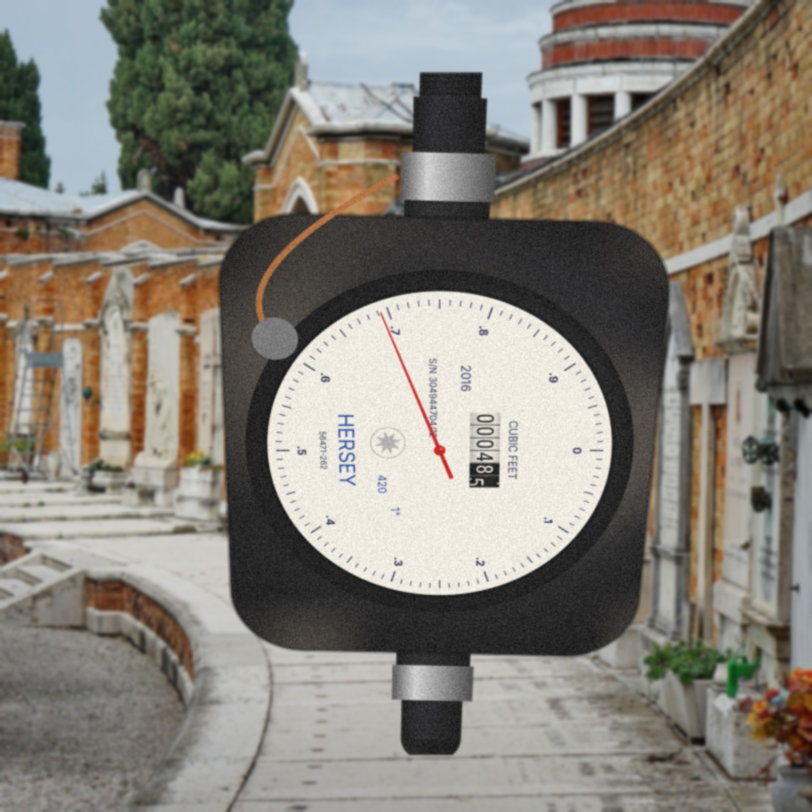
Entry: 484.69
